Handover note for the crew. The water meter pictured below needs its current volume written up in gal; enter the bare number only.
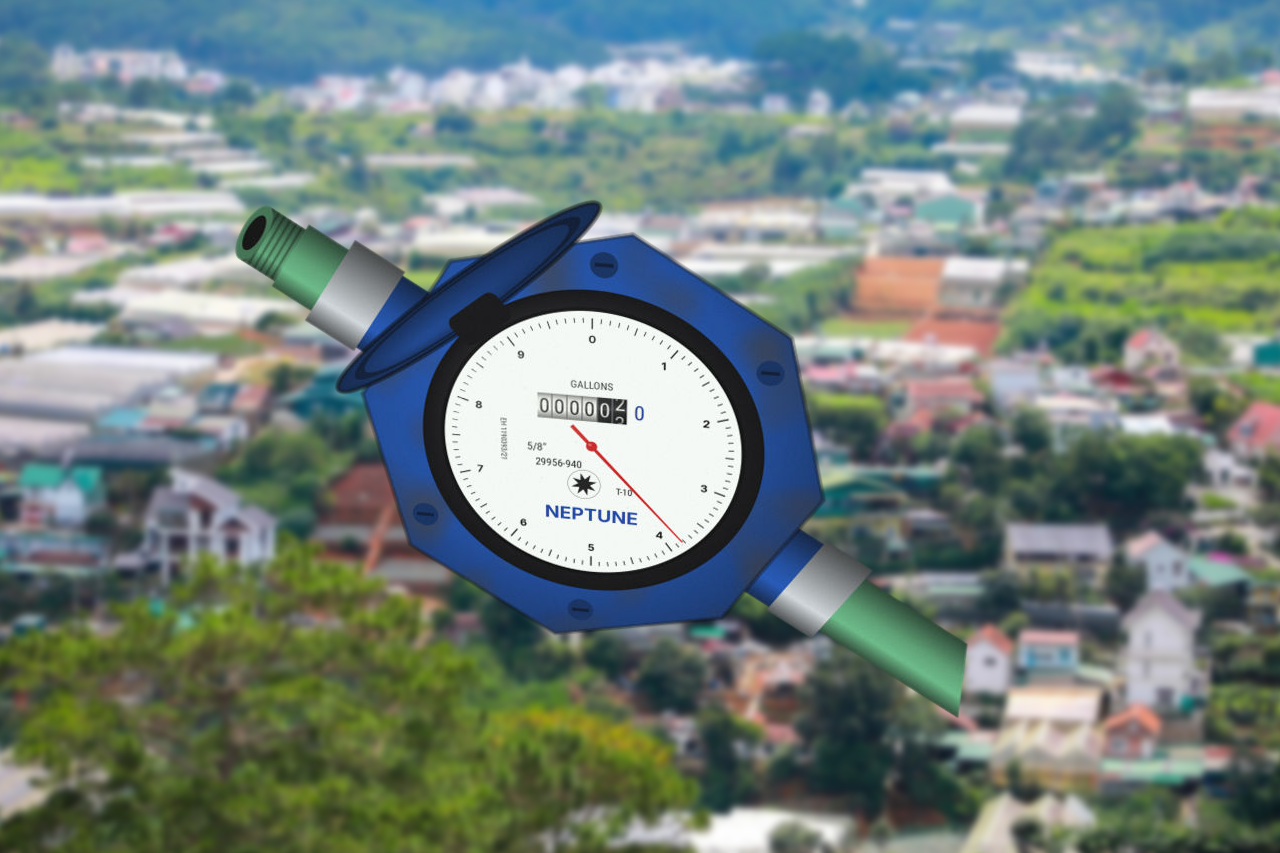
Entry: 23.8
